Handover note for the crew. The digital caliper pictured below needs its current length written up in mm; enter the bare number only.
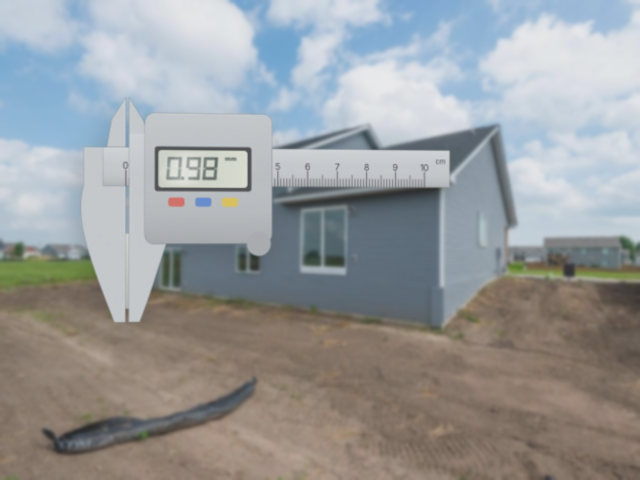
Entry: 0.98
